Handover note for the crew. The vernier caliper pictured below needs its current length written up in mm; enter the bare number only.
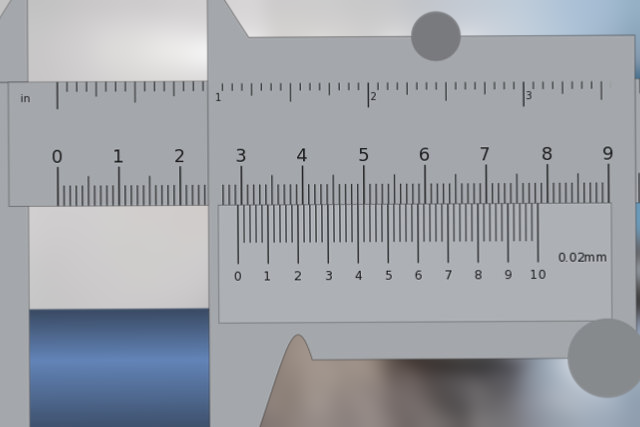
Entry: 29.4
